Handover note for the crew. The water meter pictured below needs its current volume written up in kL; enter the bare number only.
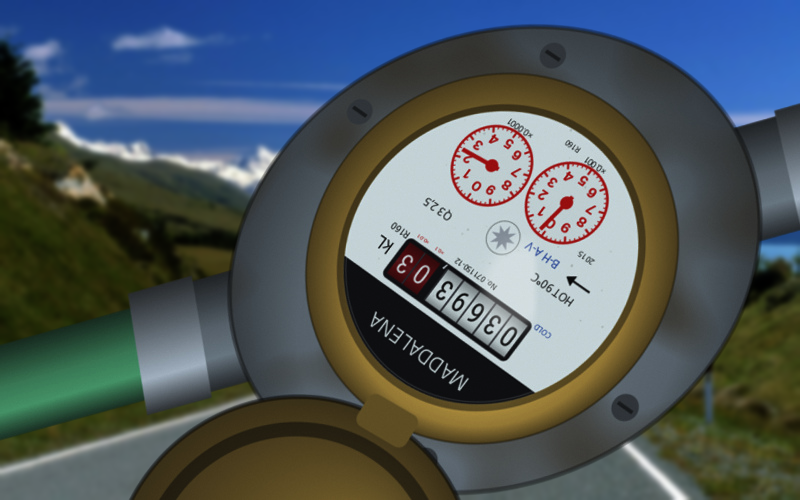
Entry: 3693.0302
